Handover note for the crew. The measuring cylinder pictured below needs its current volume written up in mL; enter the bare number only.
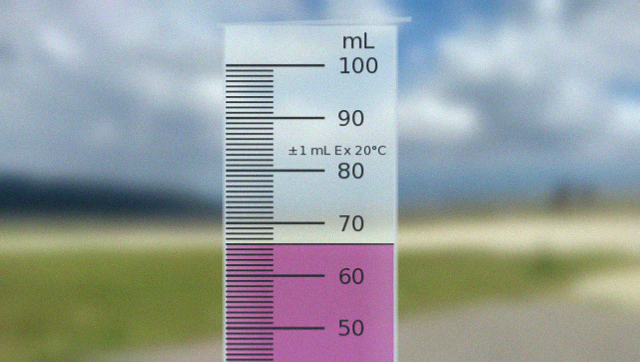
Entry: 66
